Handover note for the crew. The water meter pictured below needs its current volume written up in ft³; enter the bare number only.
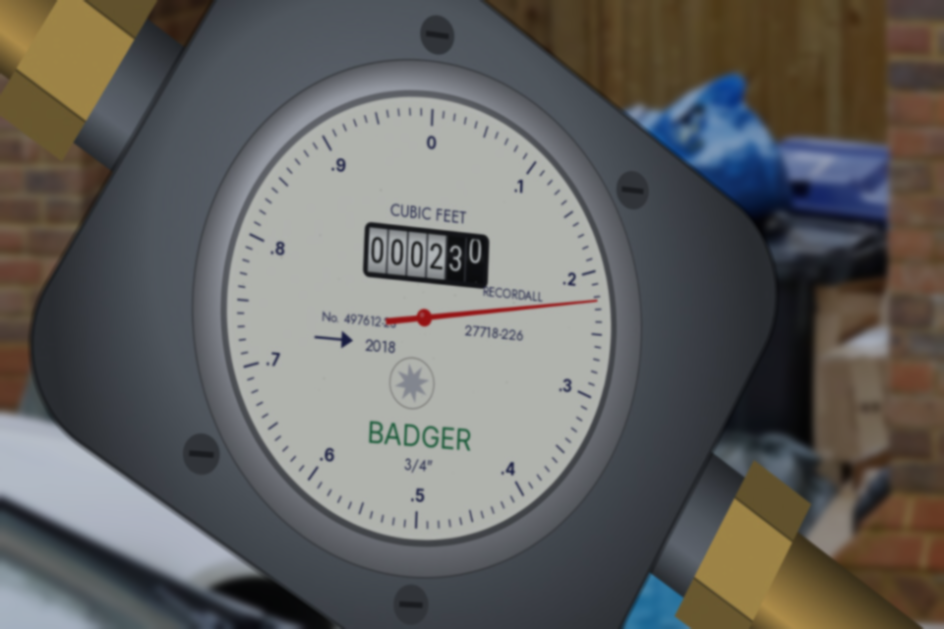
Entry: 230.22
